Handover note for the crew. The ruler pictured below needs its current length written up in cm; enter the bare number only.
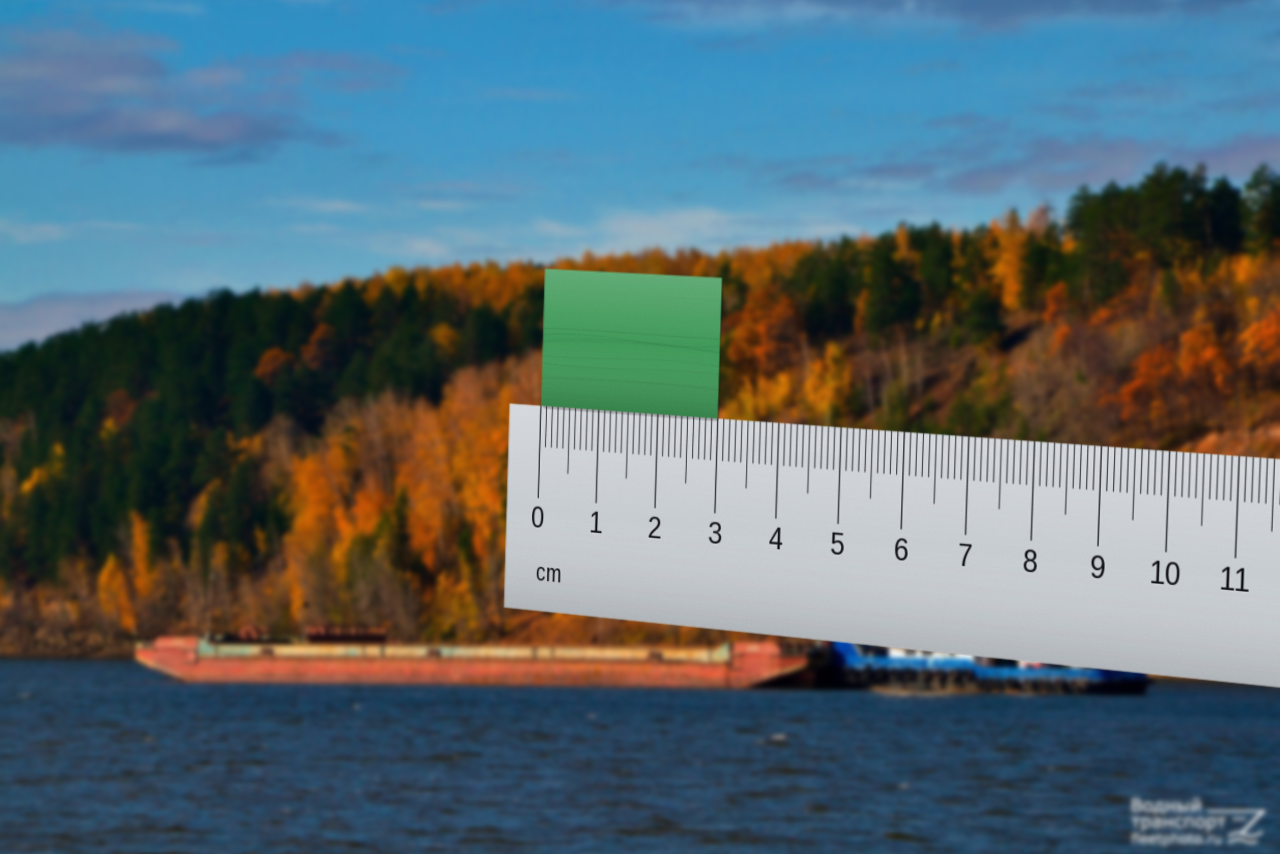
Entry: 3
